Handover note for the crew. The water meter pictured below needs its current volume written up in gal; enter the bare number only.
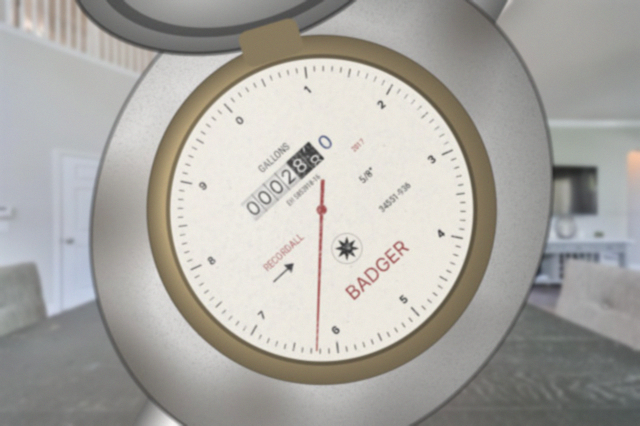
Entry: 2876.2
